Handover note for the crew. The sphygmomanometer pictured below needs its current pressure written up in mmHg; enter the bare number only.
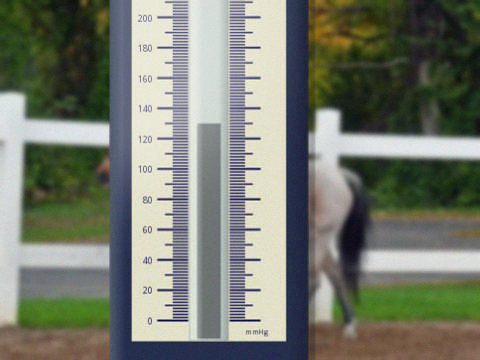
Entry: 130
